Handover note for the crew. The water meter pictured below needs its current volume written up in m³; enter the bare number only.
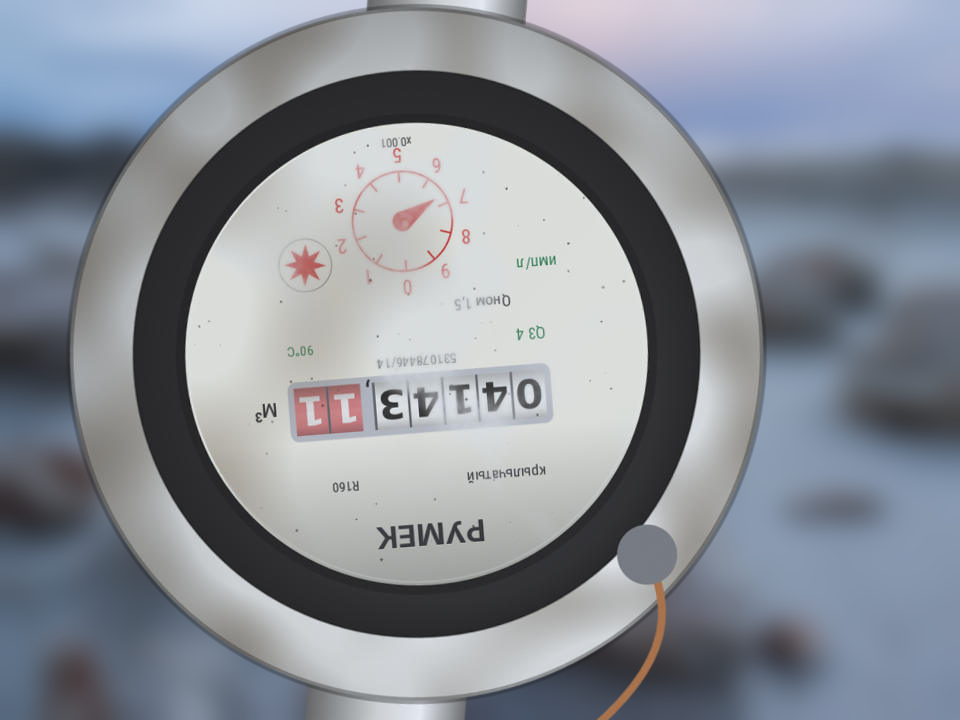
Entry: 4143.116
